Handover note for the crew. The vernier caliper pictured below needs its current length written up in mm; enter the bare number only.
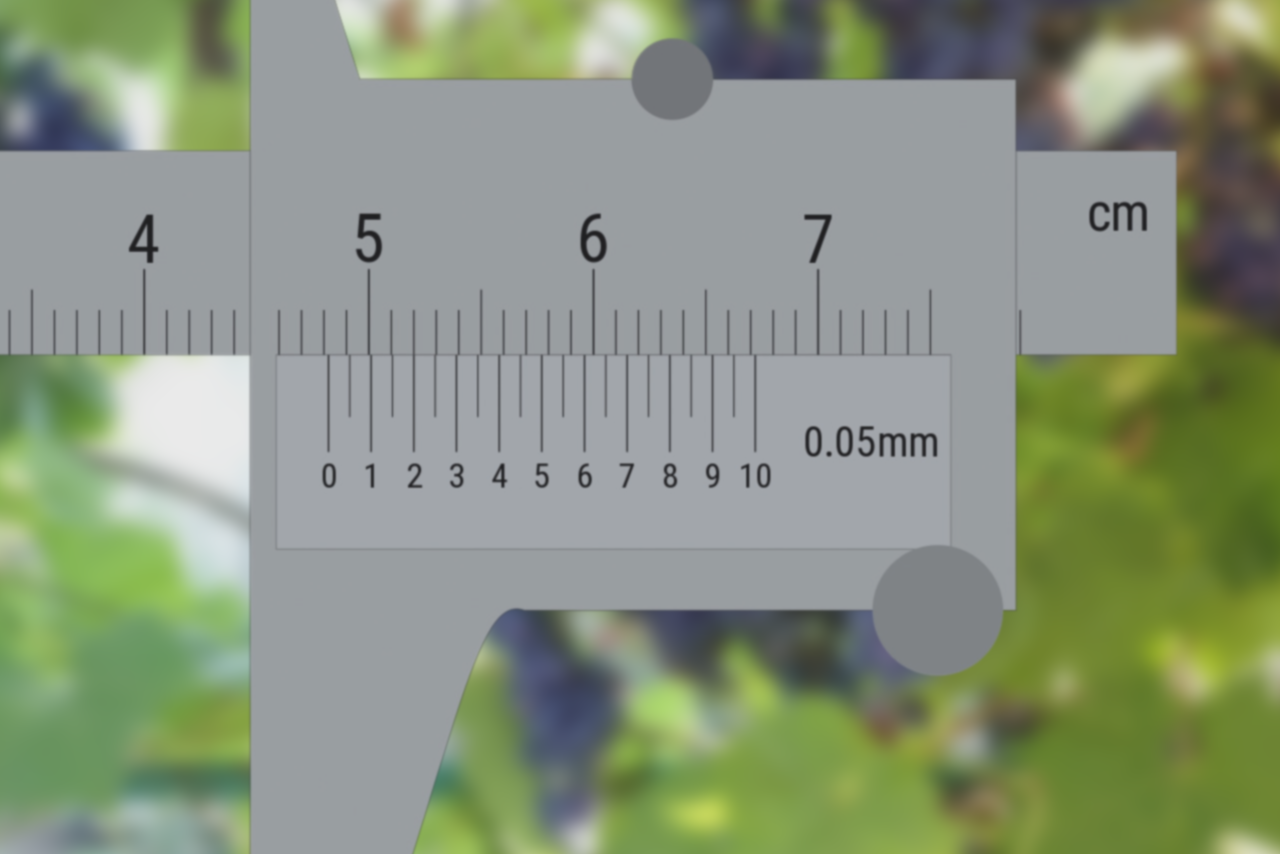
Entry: 48.2
